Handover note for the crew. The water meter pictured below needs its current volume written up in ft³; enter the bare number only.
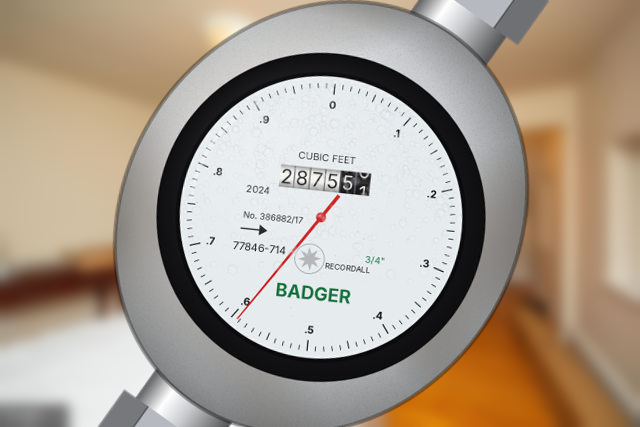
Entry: 287550.59
